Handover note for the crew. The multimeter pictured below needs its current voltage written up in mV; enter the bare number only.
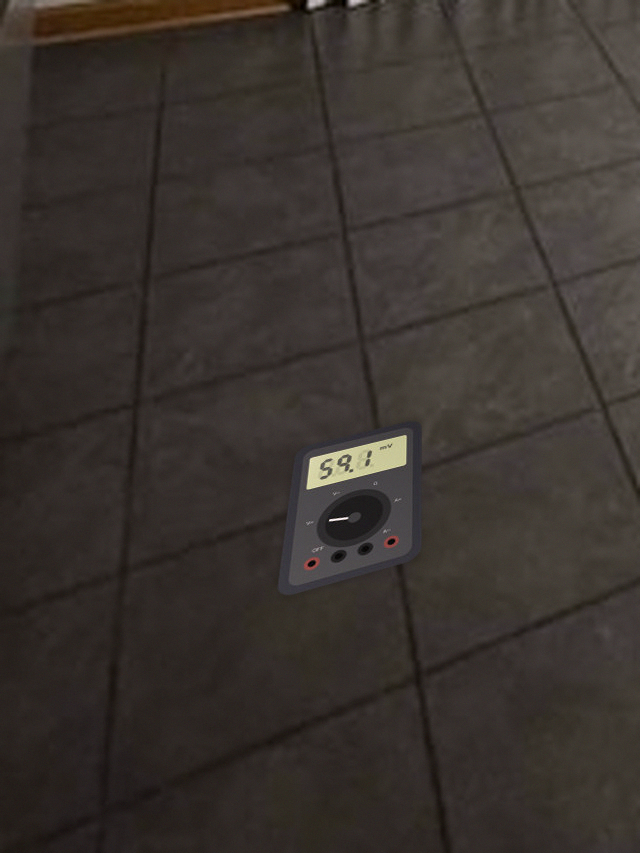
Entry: 59.1
